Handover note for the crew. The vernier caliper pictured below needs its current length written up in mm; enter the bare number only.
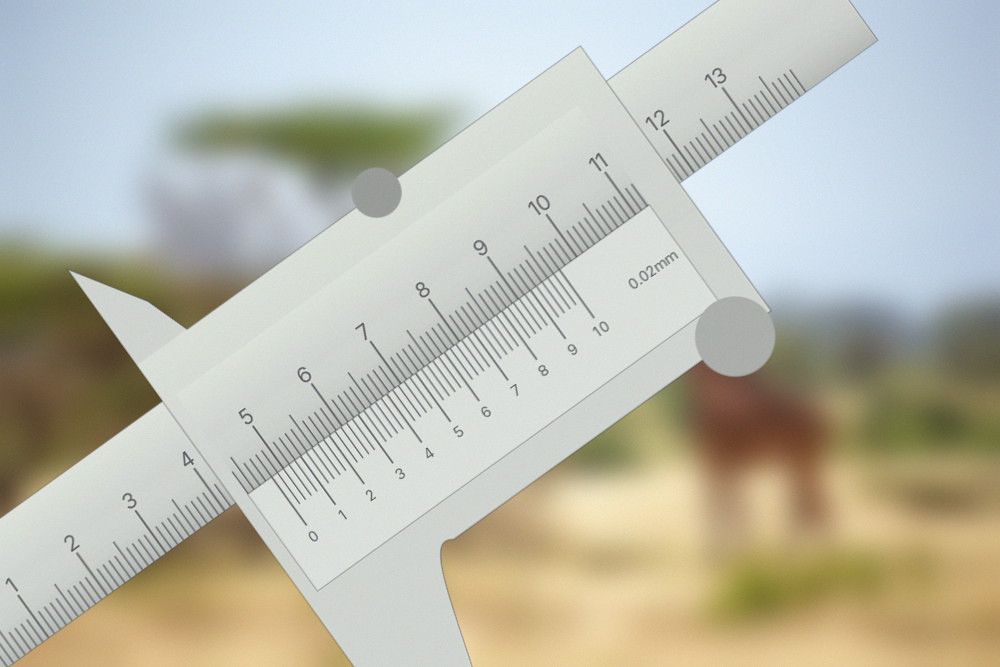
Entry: 48.0
